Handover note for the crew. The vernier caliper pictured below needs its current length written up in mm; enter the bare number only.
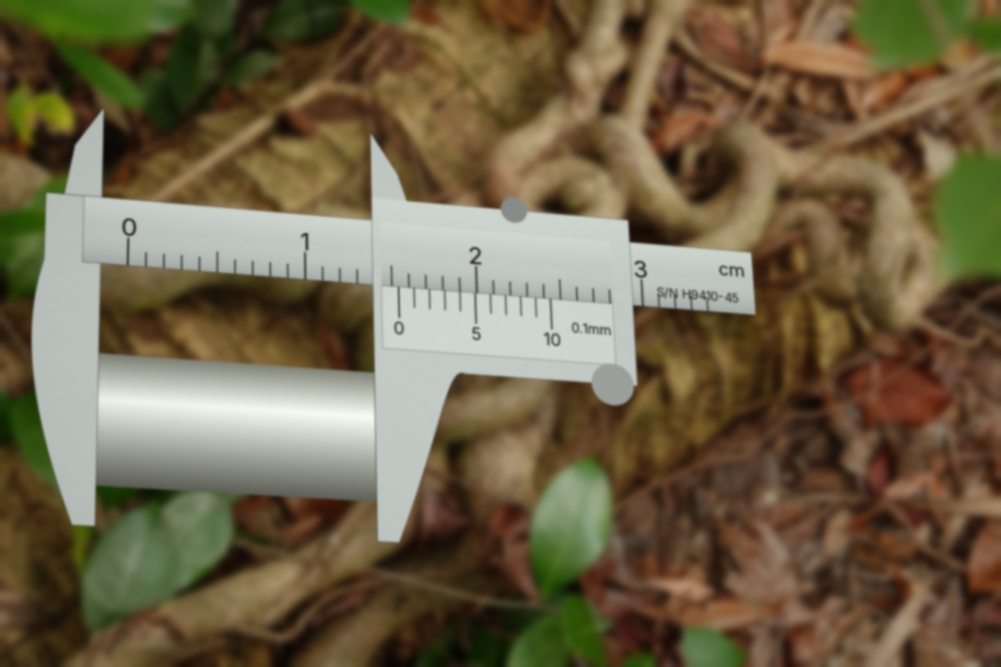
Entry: 15.4
